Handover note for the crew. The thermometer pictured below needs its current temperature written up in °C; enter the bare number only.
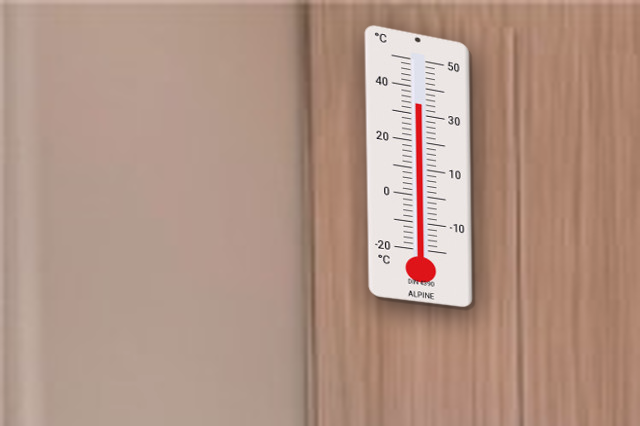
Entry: 34
